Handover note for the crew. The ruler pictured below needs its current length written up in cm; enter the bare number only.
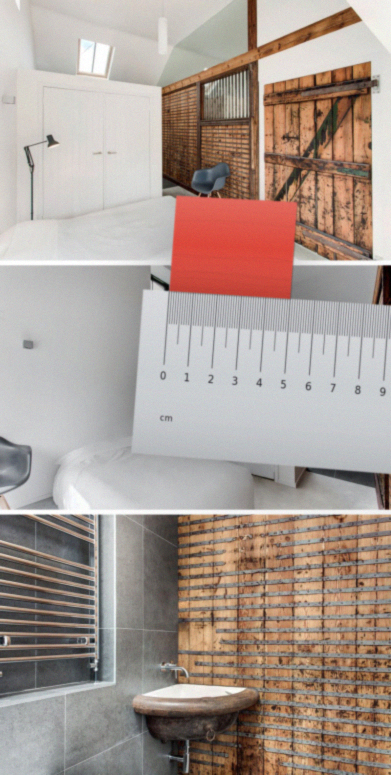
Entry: 5
